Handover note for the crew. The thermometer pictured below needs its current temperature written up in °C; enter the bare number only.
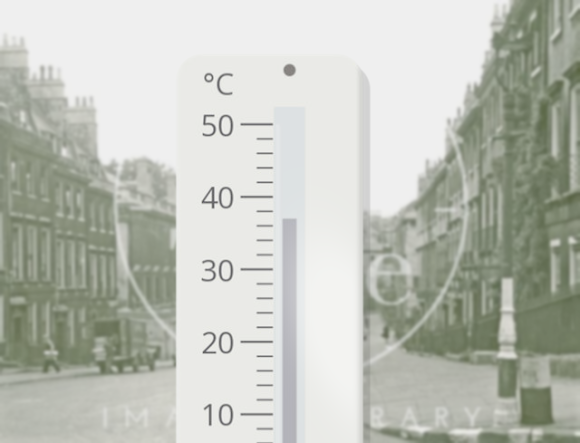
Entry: 37
